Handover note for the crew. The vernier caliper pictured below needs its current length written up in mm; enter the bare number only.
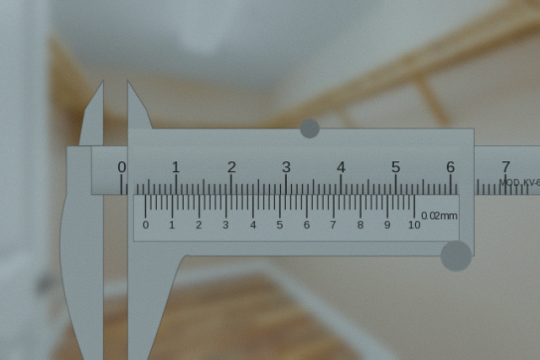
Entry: 4.4
